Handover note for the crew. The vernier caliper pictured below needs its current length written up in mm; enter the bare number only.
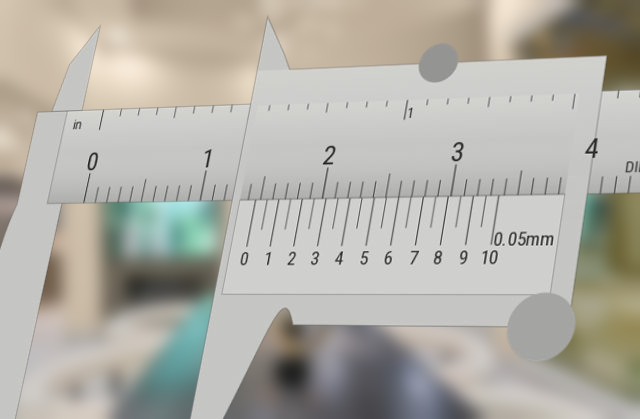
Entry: 14.6
